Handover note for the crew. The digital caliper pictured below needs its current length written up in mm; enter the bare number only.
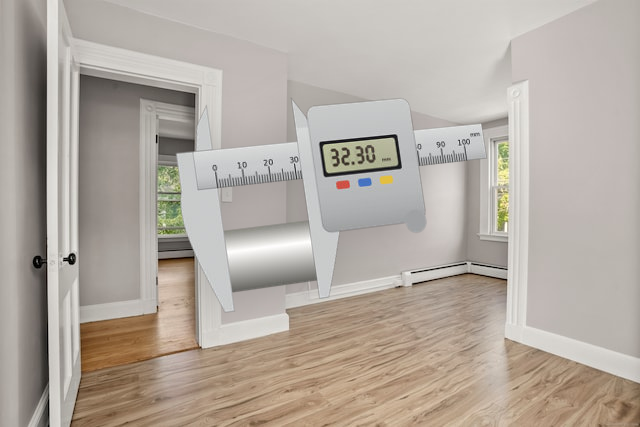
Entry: 32.30
